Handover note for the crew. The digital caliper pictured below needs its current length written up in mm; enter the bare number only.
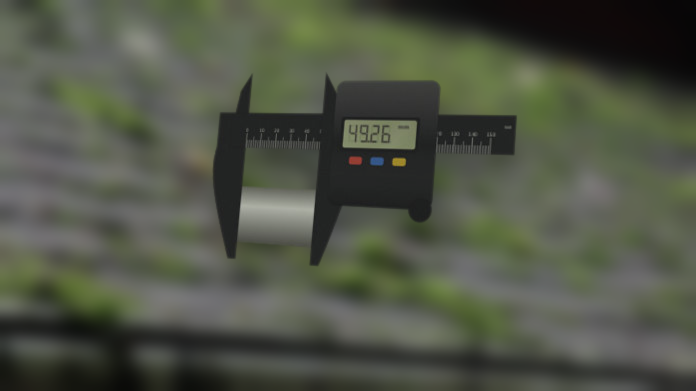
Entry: 49.26
